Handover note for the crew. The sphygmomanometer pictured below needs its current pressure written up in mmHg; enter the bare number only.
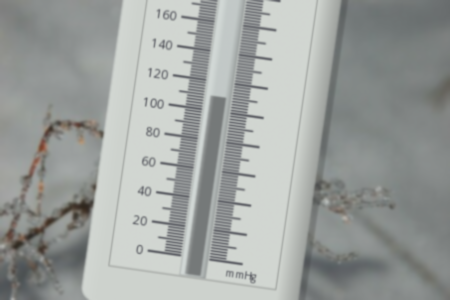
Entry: 110
